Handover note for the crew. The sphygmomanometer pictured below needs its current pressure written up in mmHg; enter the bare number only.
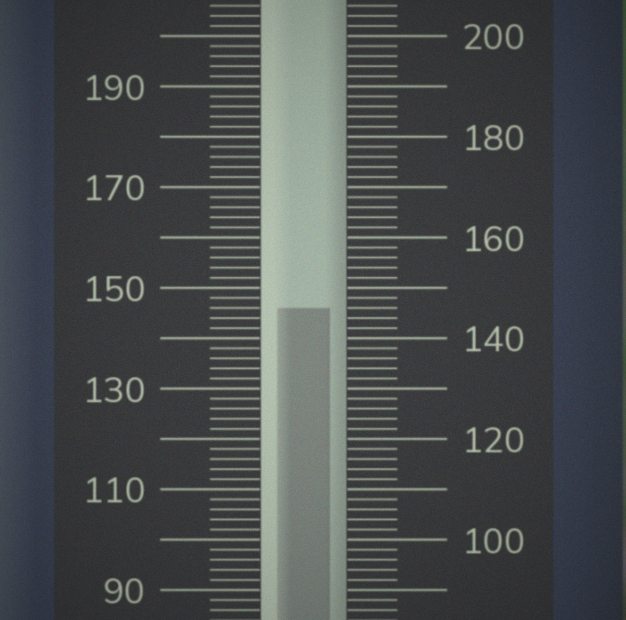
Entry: 146
